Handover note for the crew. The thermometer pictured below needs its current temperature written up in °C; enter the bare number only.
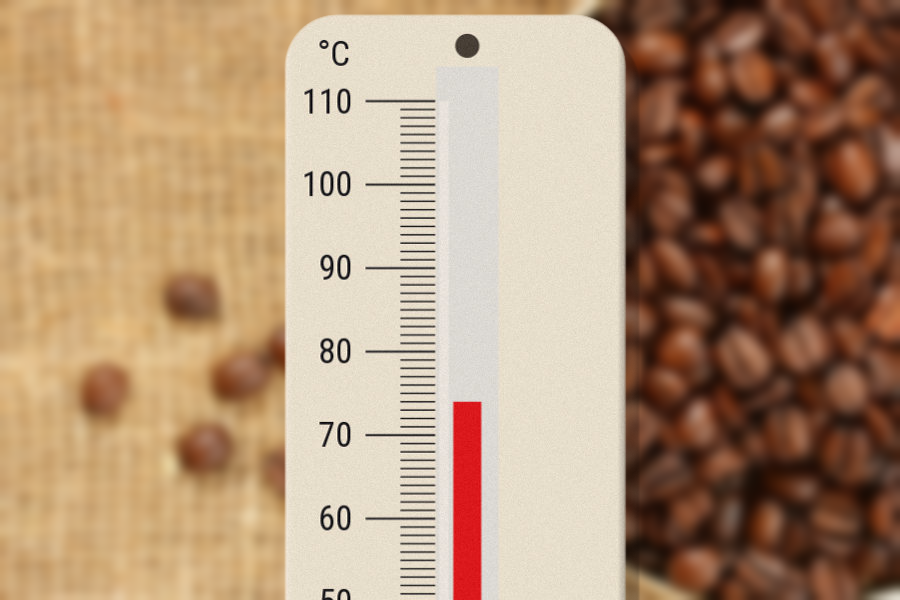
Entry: 74
